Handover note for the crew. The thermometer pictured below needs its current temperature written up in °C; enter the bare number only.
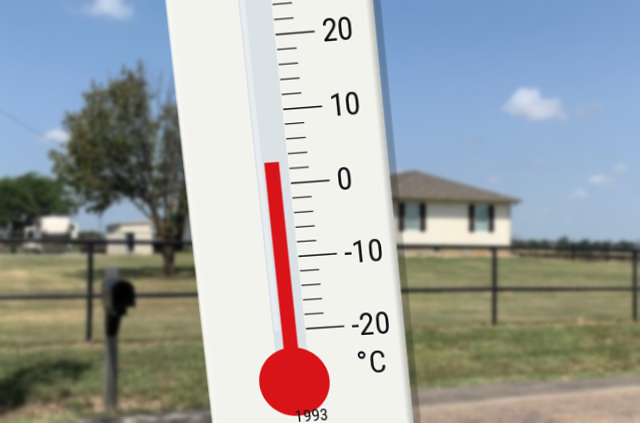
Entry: 3
